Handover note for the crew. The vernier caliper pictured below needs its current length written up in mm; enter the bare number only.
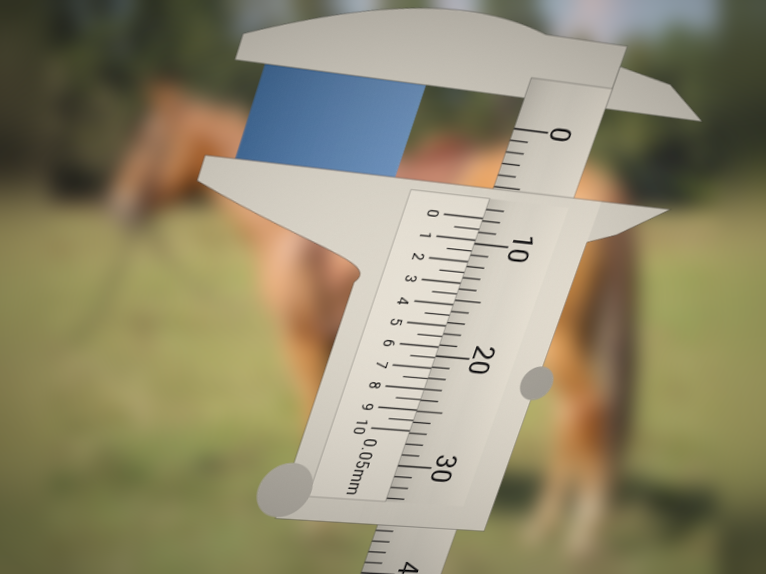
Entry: 7.8
